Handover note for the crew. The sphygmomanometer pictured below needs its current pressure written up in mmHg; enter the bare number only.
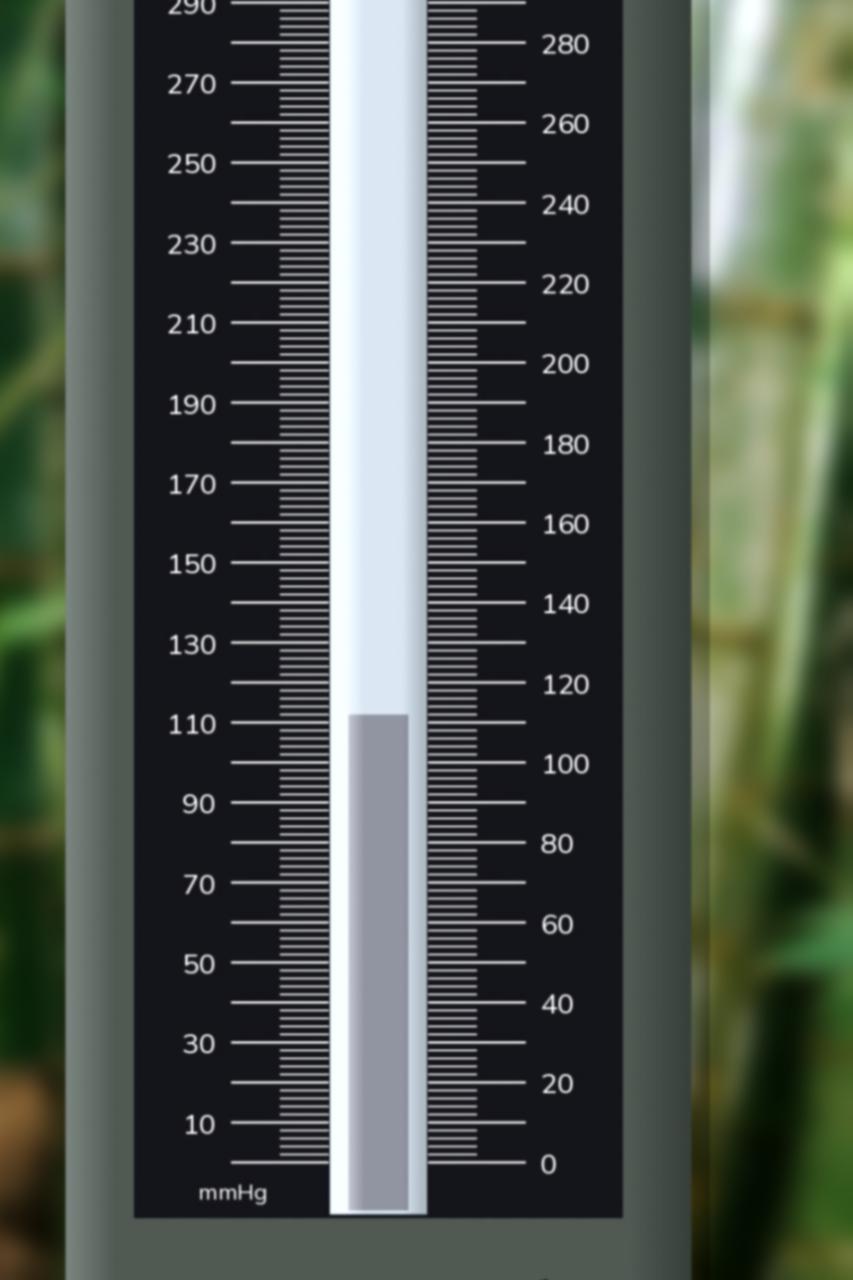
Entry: 112
